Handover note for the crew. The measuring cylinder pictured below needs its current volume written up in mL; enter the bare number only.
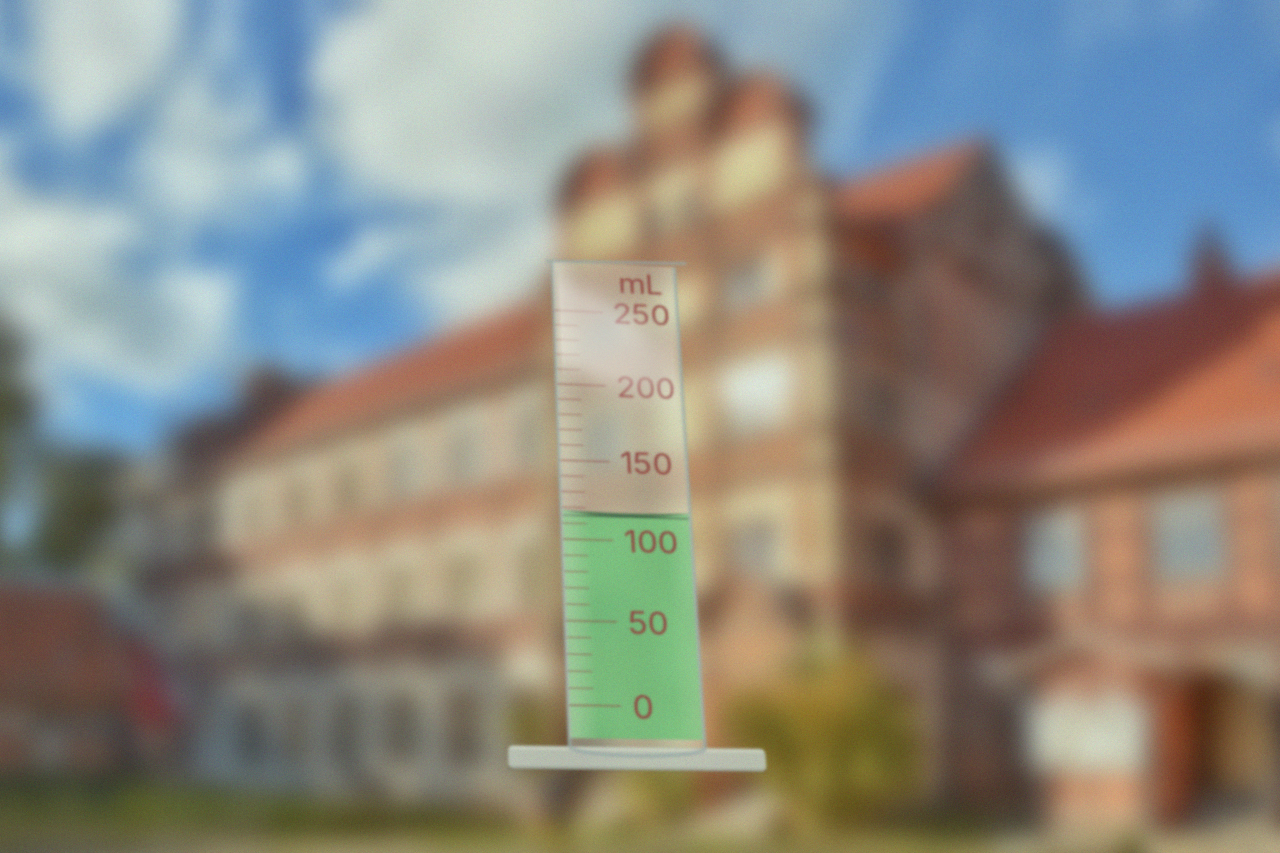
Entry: 115
